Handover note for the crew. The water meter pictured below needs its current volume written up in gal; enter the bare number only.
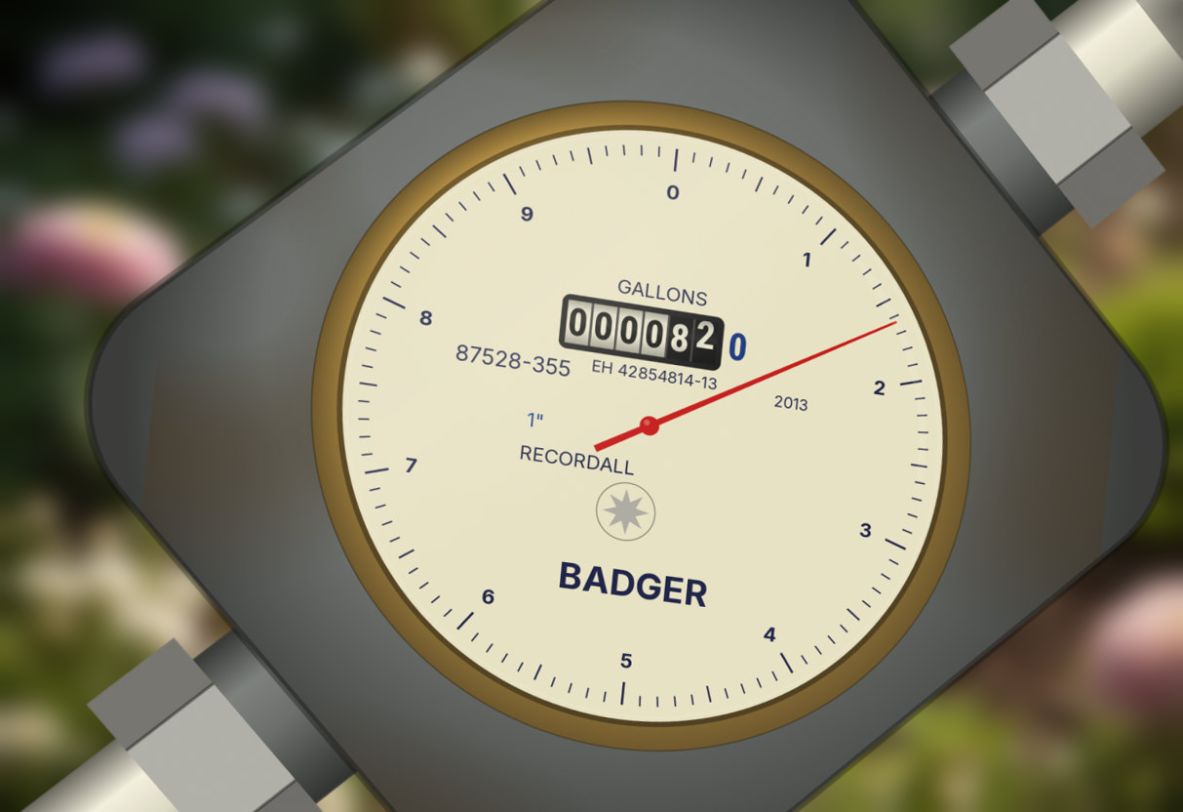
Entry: 821.6
